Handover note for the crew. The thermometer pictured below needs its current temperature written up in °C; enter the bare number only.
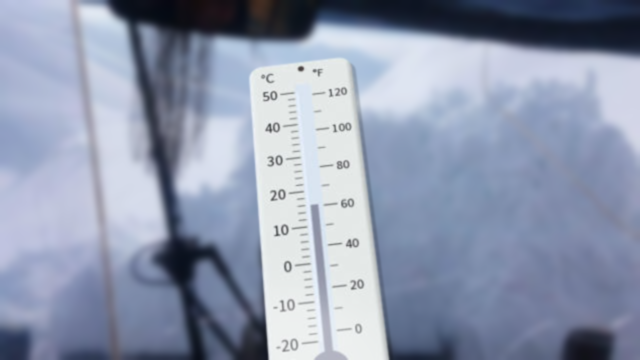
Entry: 16
